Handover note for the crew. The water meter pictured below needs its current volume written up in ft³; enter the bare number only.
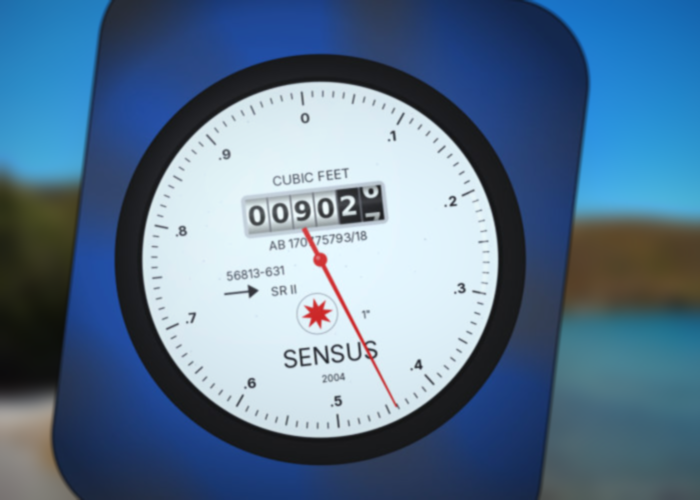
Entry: 9026.44
